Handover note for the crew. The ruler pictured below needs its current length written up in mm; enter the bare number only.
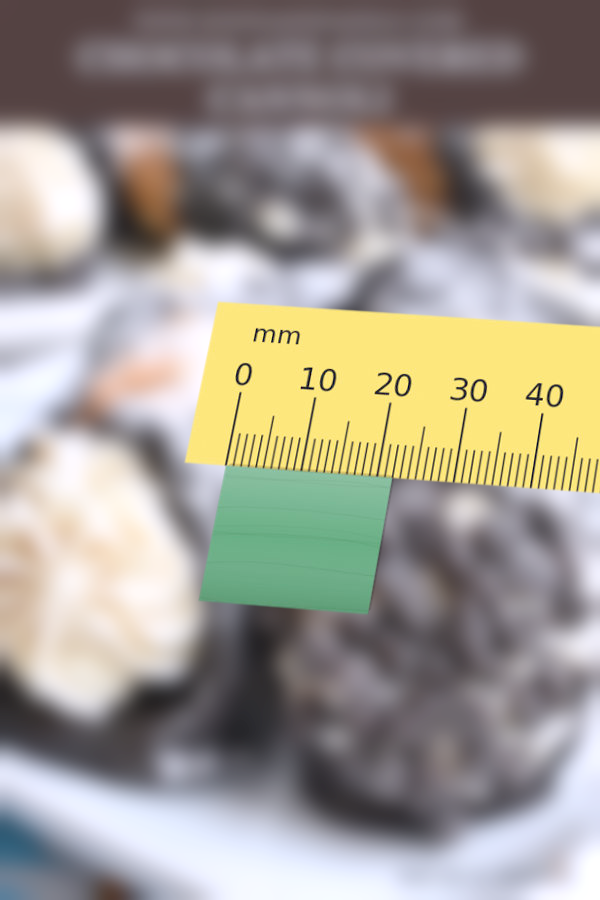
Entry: 22
